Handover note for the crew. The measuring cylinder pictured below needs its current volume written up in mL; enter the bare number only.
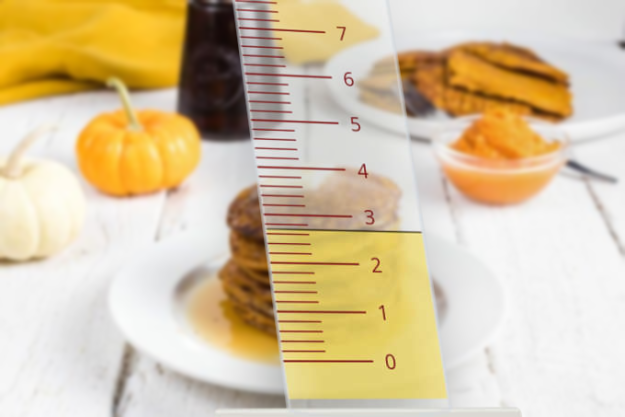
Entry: 2.7
